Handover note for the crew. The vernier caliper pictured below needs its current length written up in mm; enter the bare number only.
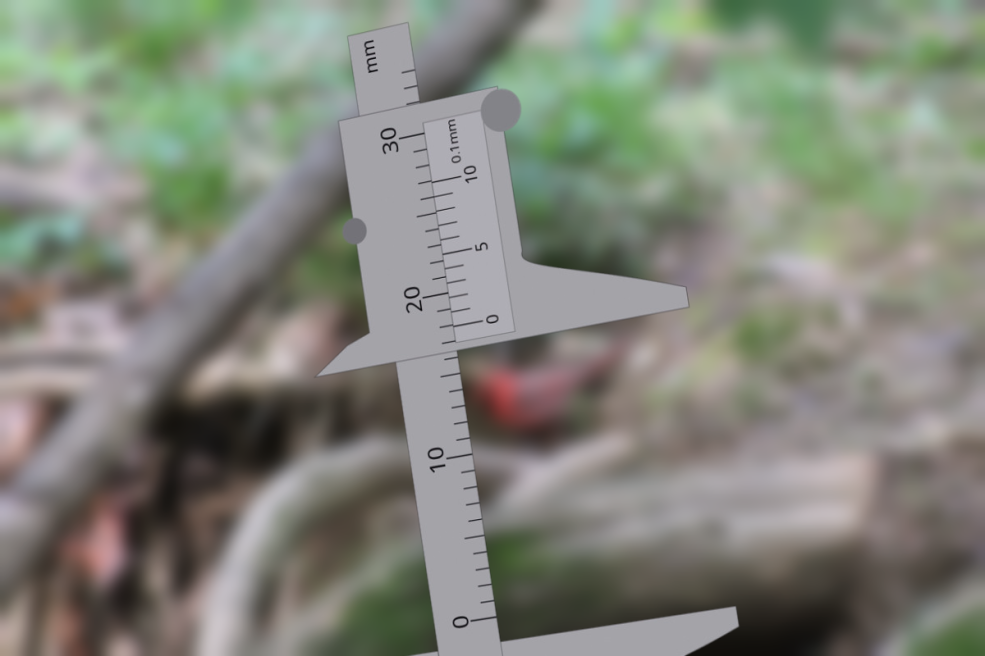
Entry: 17.9
